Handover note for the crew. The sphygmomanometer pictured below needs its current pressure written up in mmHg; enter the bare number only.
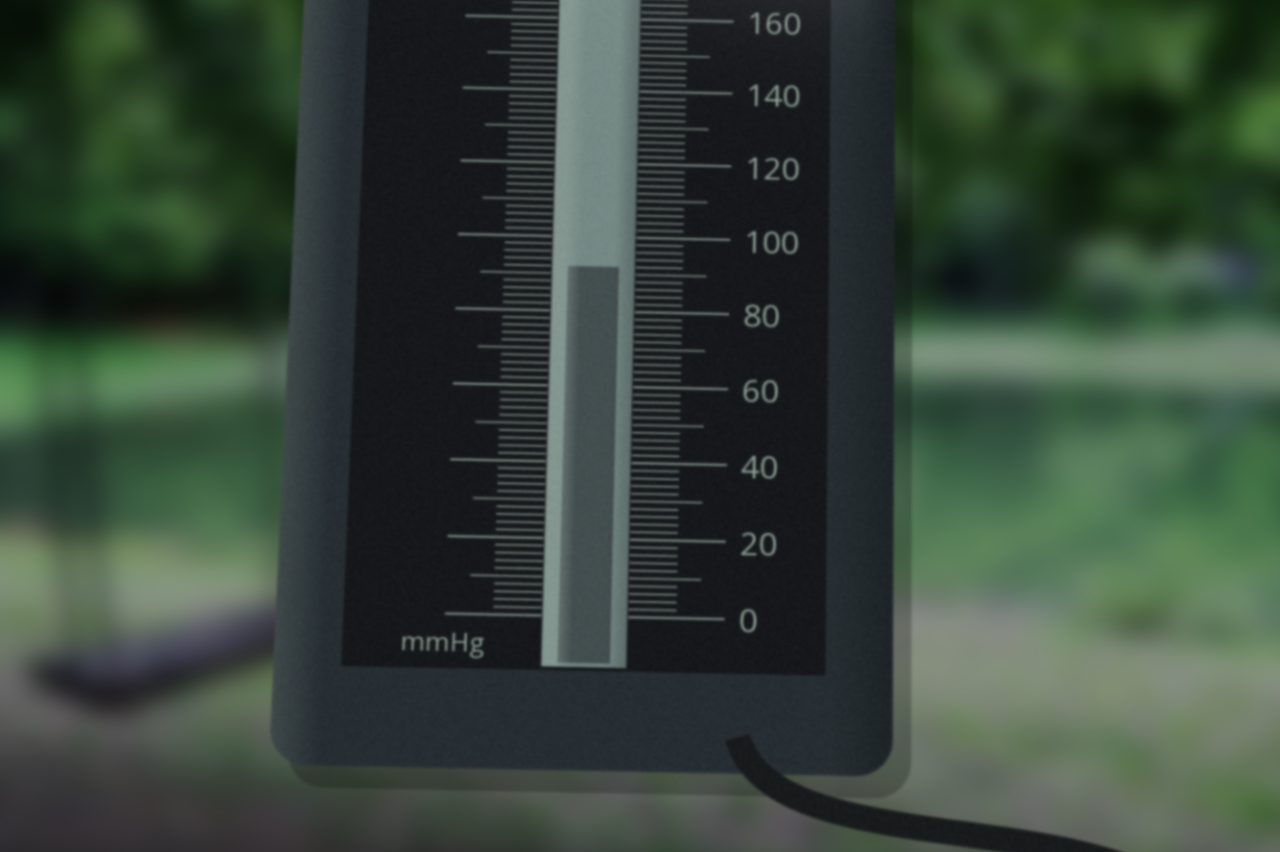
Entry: 92
